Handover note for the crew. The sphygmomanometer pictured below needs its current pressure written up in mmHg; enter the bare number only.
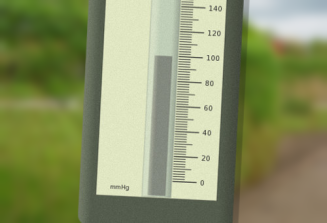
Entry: 100
